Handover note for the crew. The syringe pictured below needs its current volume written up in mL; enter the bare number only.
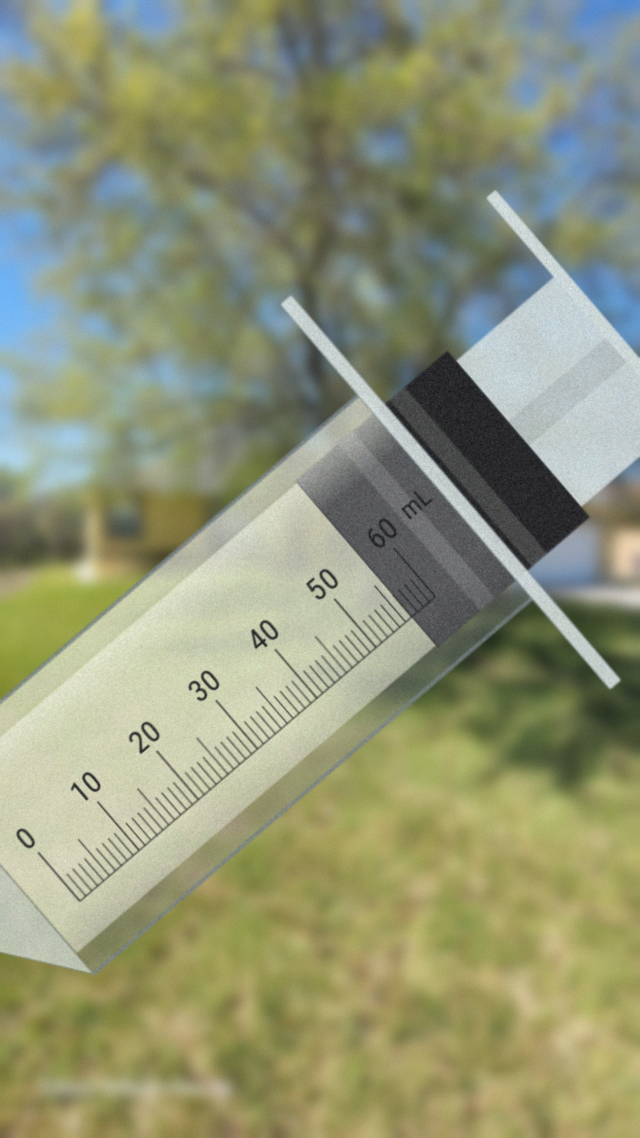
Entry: 56
